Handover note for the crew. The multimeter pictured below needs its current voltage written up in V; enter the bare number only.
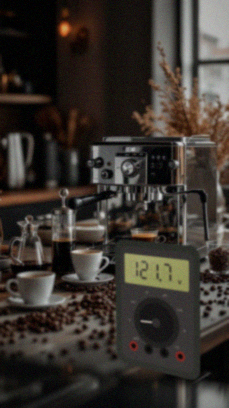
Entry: 121.7
